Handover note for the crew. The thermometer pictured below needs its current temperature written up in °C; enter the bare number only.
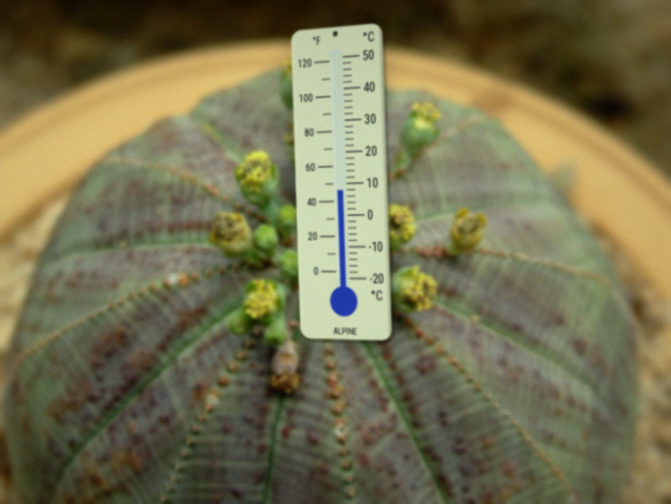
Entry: 8
